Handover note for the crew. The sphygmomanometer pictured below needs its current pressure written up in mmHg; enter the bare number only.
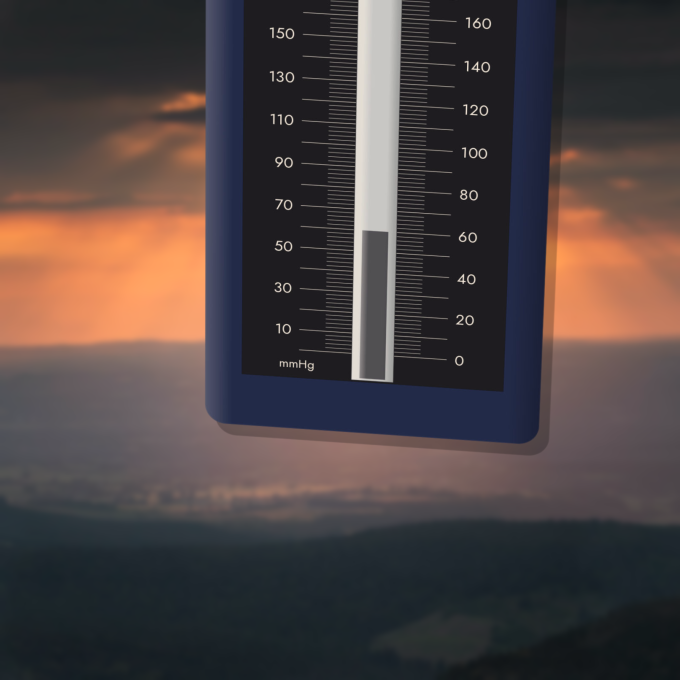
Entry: 60
